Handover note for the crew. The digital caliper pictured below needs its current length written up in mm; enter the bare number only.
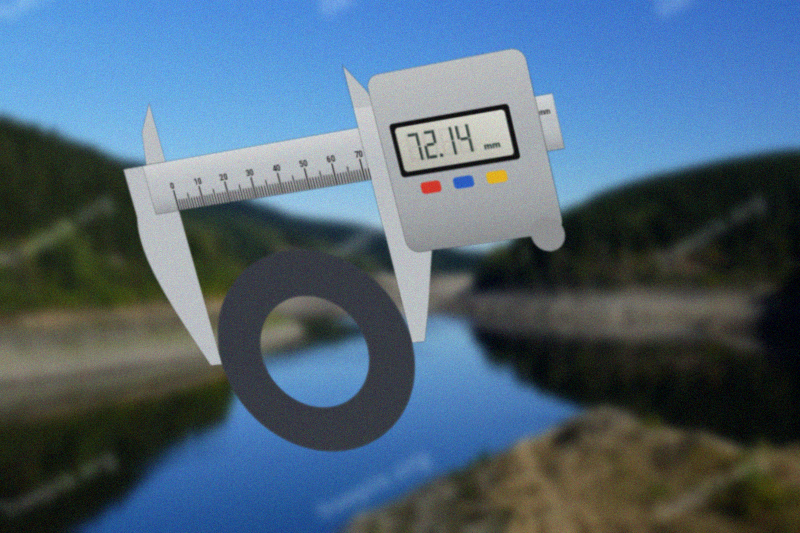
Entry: 72.14
